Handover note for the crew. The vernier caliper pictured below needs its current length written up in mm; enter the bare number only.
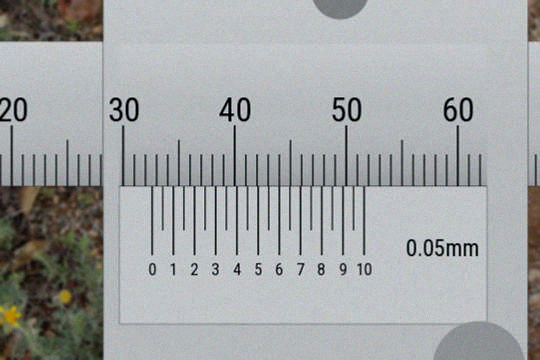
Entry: 32.6
